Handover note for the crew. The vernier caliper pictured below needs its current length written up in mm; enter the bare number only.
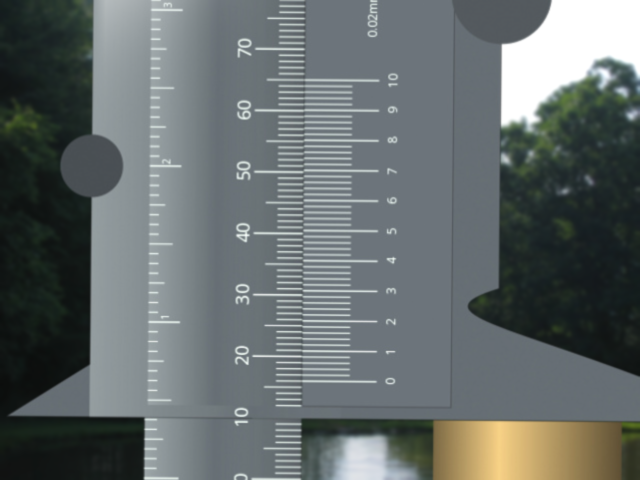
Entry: 16.0
